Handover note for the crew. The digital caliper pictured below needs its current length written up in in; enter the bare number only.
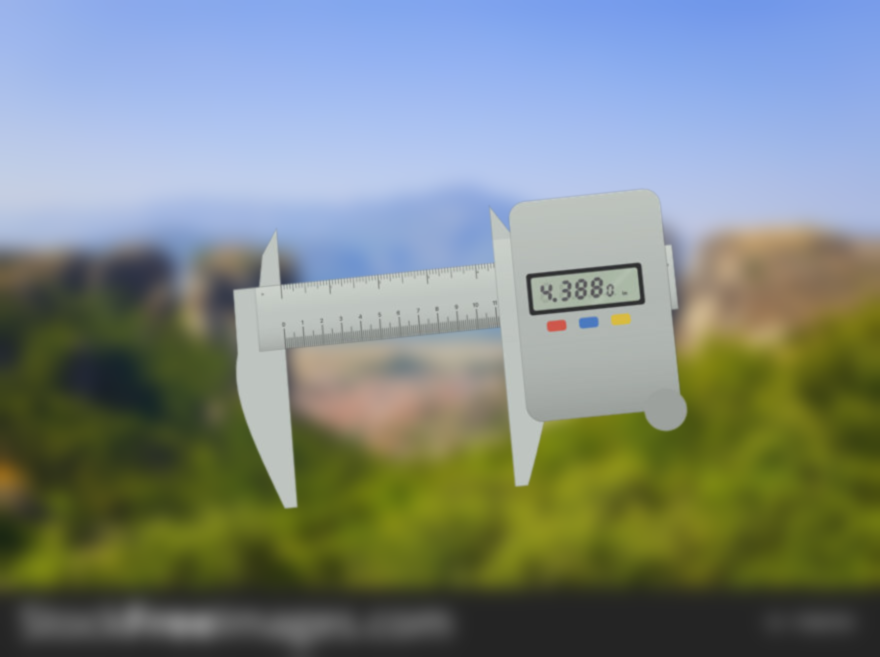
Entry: 4.3880
